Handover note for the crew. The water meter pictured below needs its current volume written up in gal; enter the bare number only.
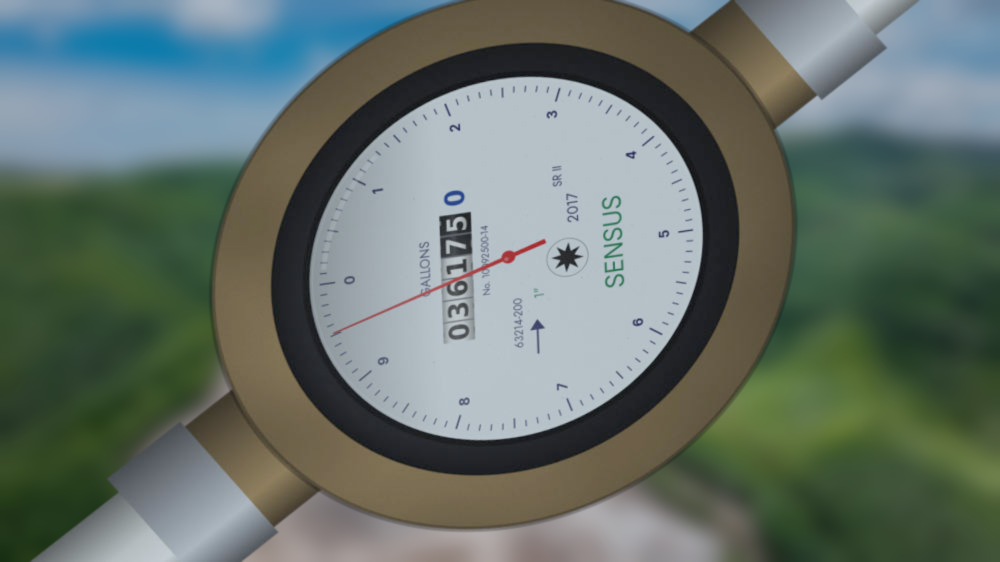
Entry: 361749.5
